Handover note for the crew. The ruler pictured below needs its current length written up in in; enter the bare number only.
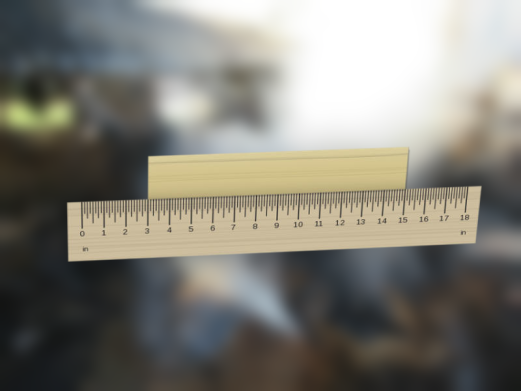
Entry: 12
